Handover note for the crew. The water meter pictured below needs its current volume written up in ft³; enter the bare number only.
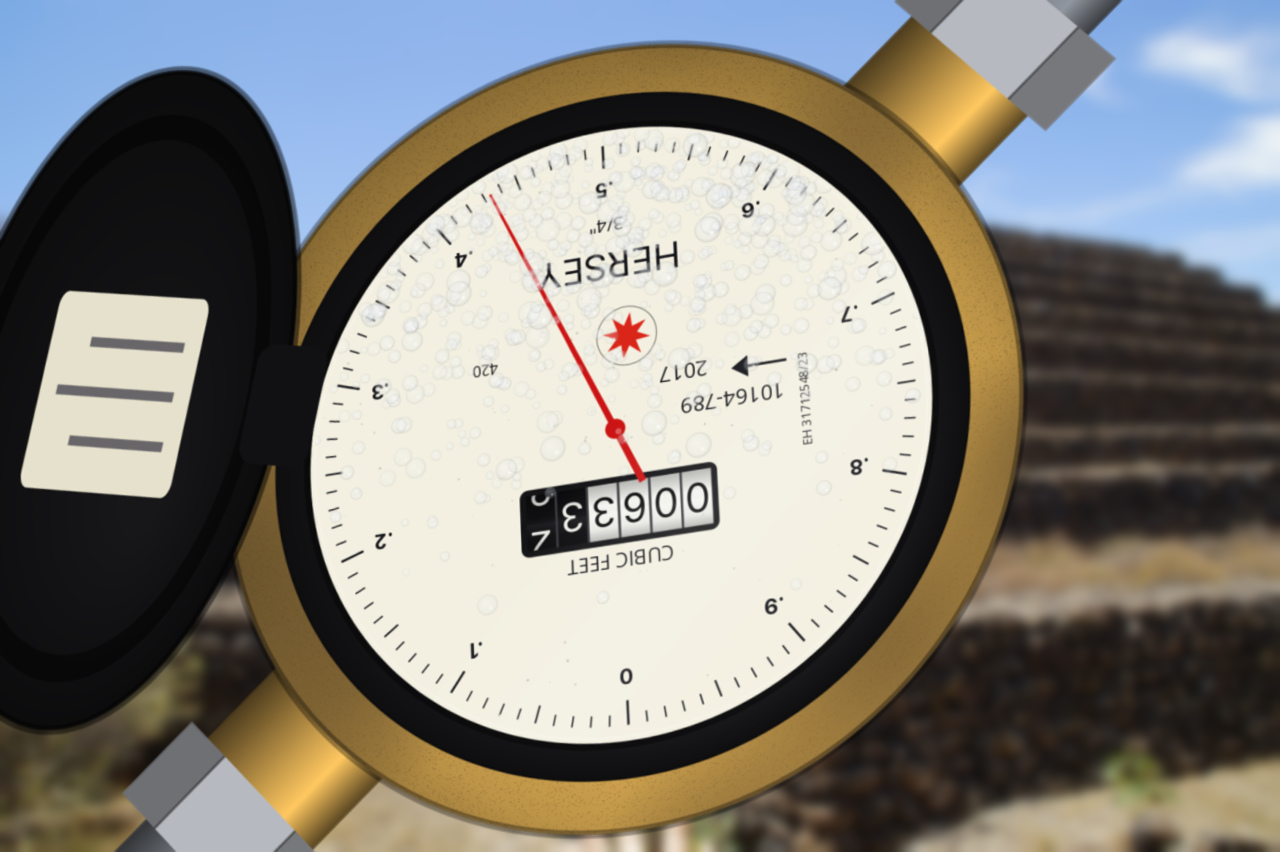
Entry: 6332.43
